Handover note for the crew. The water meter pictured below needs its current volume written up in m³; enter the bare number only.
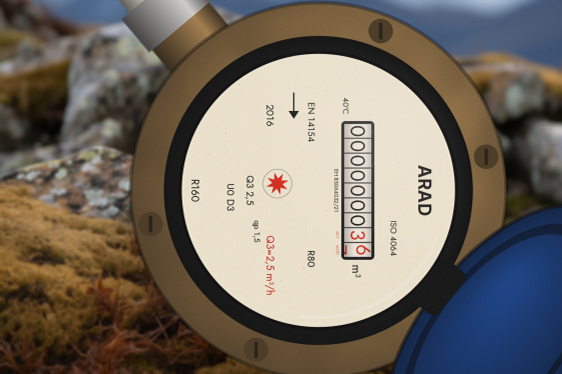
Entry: 0.36
